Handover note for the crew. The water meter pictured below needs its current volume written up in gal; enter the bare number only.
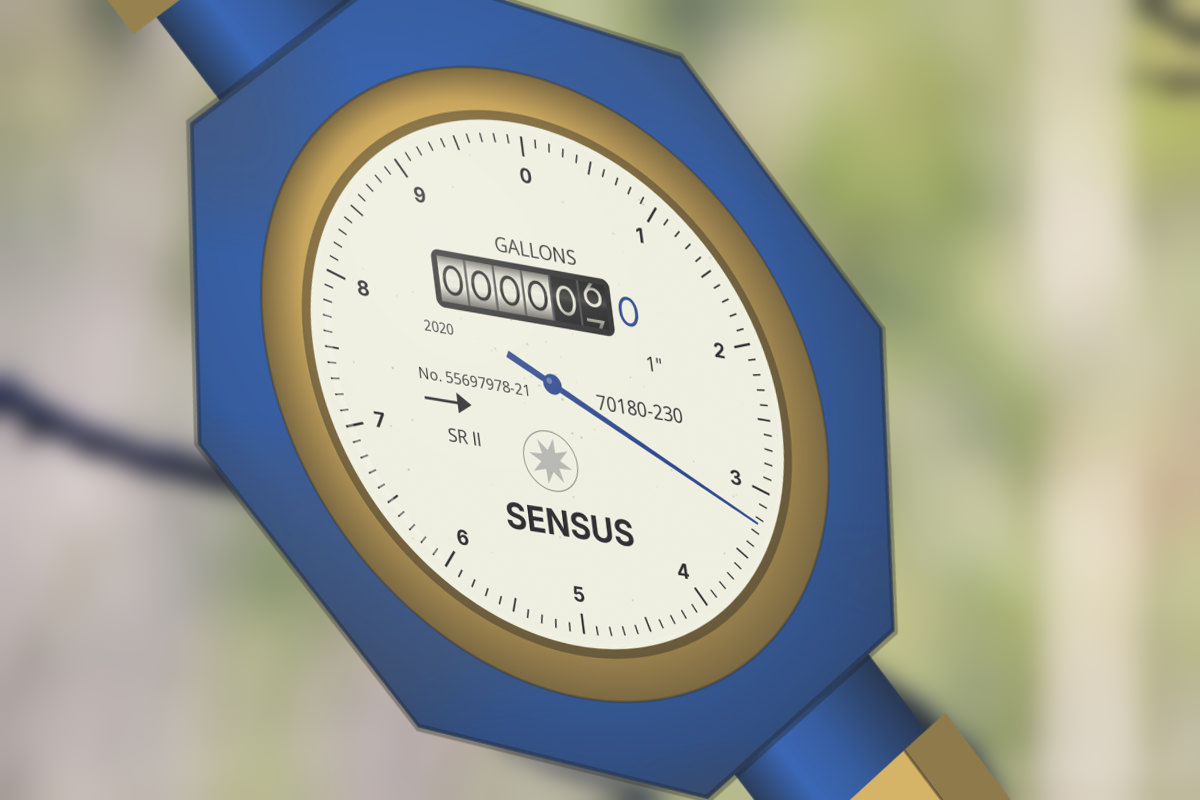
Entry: 63.2
